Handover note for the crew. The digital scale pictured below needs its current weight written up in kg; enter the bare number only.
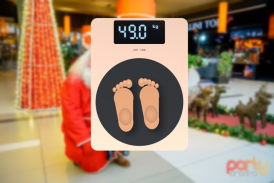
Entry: 49.0
